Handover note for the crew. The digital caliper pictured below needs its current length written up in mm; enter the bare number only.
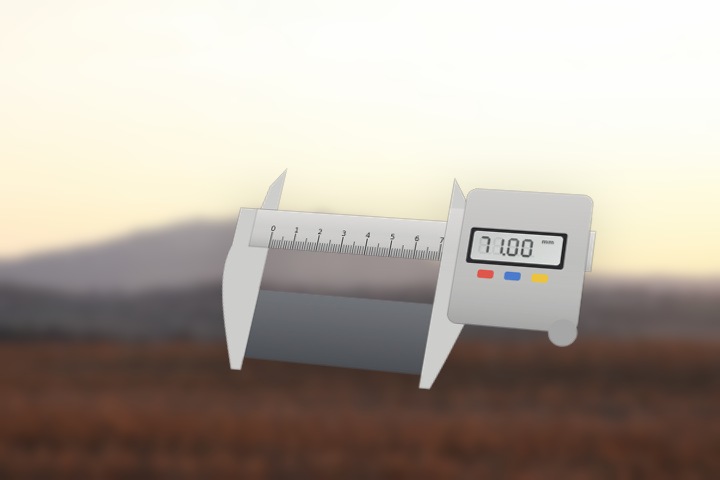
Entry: 71.00
